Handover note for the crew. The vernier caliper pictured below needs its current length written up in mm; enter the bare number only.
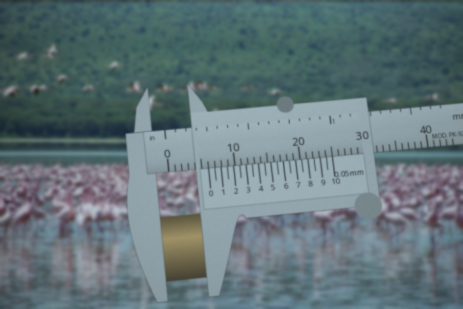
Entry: 6.0
